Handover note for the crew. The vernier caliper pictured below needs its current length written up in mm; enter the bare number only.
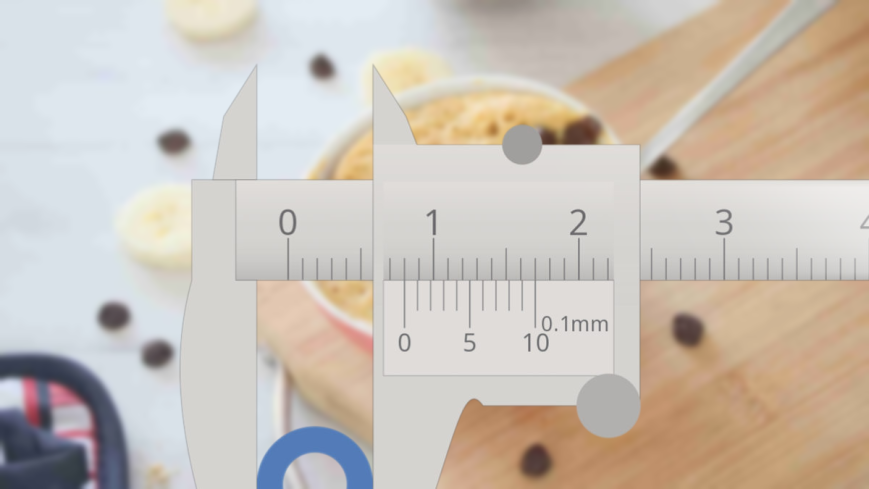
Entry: 8.0
